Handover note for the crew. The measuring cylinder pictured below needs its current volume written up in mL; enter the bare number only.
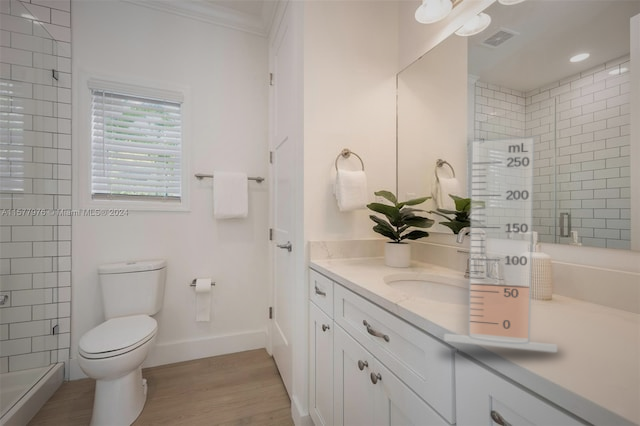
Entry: 60
